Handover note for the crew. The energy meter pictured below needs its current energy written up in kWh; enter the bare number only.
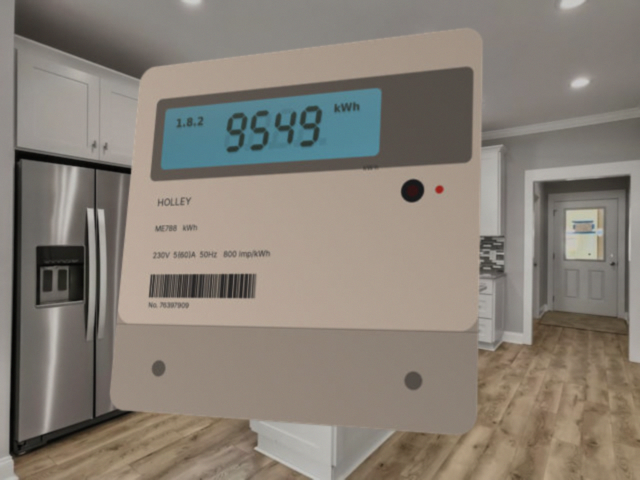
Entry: 9549
